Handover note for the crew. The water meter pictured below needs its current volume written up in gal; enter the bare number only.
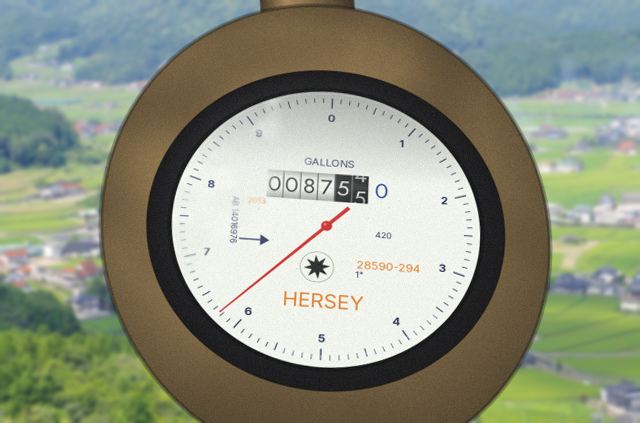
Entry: 87546.2
